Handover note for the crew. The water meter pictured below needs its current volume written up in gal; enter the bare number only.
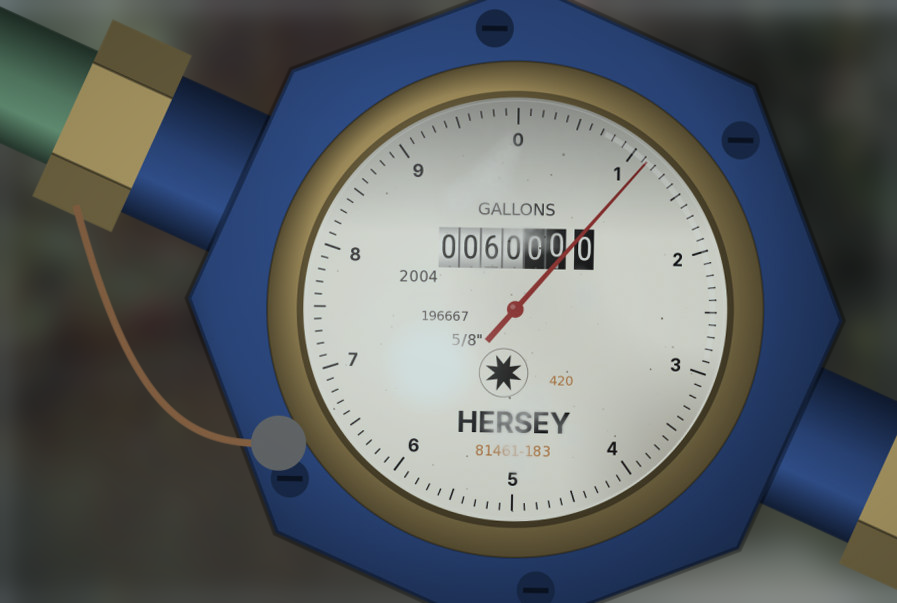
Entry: 60001.1
